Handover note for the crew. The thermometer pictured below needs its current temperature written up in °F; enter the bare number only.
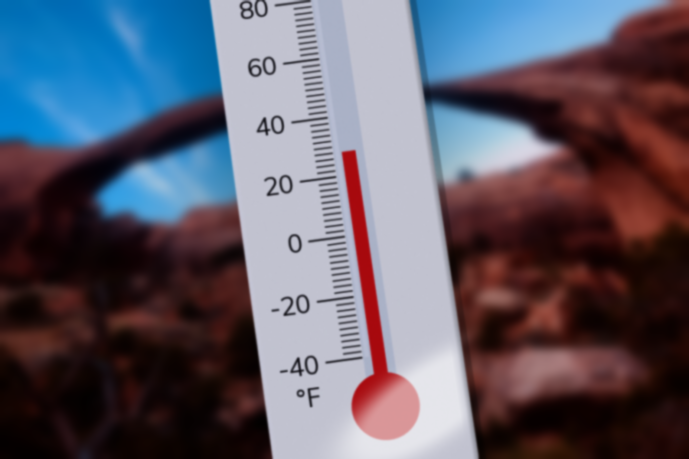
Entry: 28
